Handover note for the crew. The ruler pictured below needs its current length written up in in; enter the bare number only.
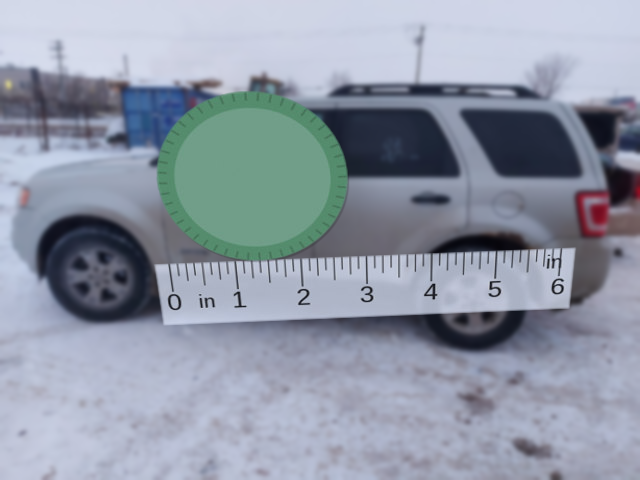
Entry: 2.75
